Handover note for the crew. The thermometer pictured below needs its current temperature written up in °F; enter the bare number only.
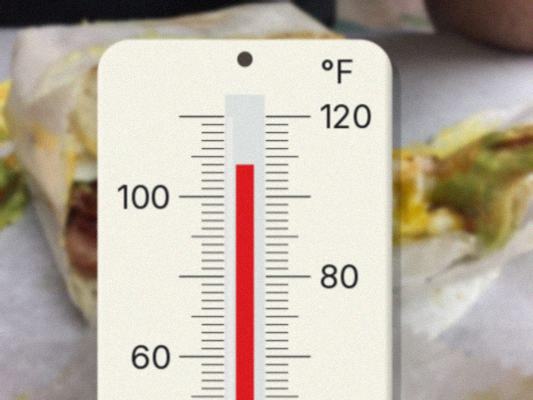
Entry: 108
